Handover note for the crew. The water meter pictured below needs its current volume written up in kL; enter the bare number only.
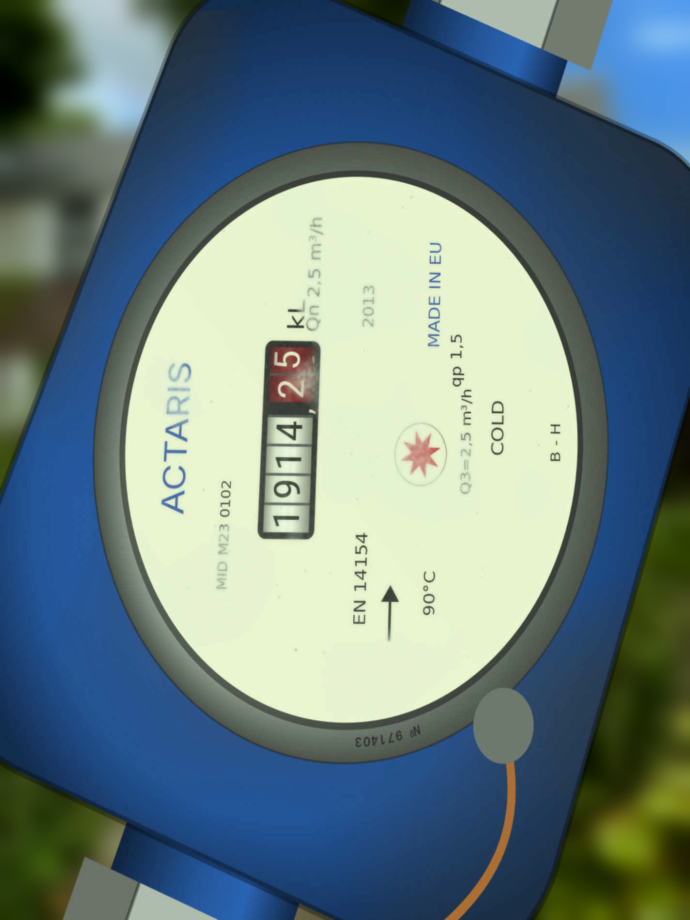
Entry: 1914.25
